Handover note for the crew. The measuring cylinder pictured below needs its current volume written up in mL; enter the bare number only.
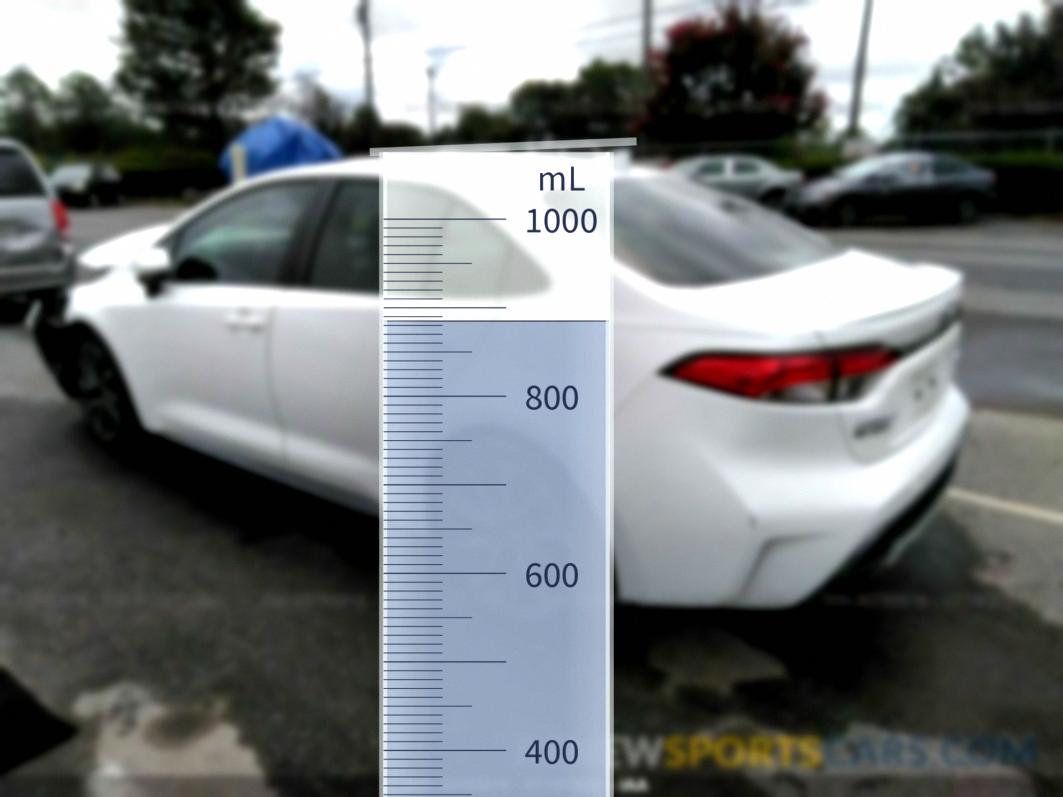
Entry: 885
